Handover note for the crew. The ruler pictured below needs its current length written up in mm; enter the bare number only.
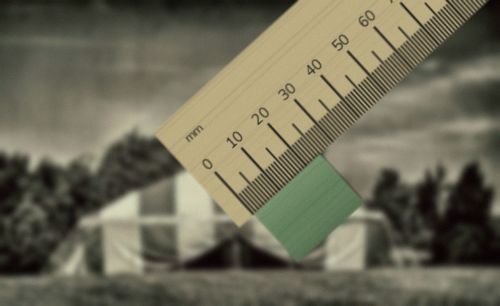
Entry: 25
